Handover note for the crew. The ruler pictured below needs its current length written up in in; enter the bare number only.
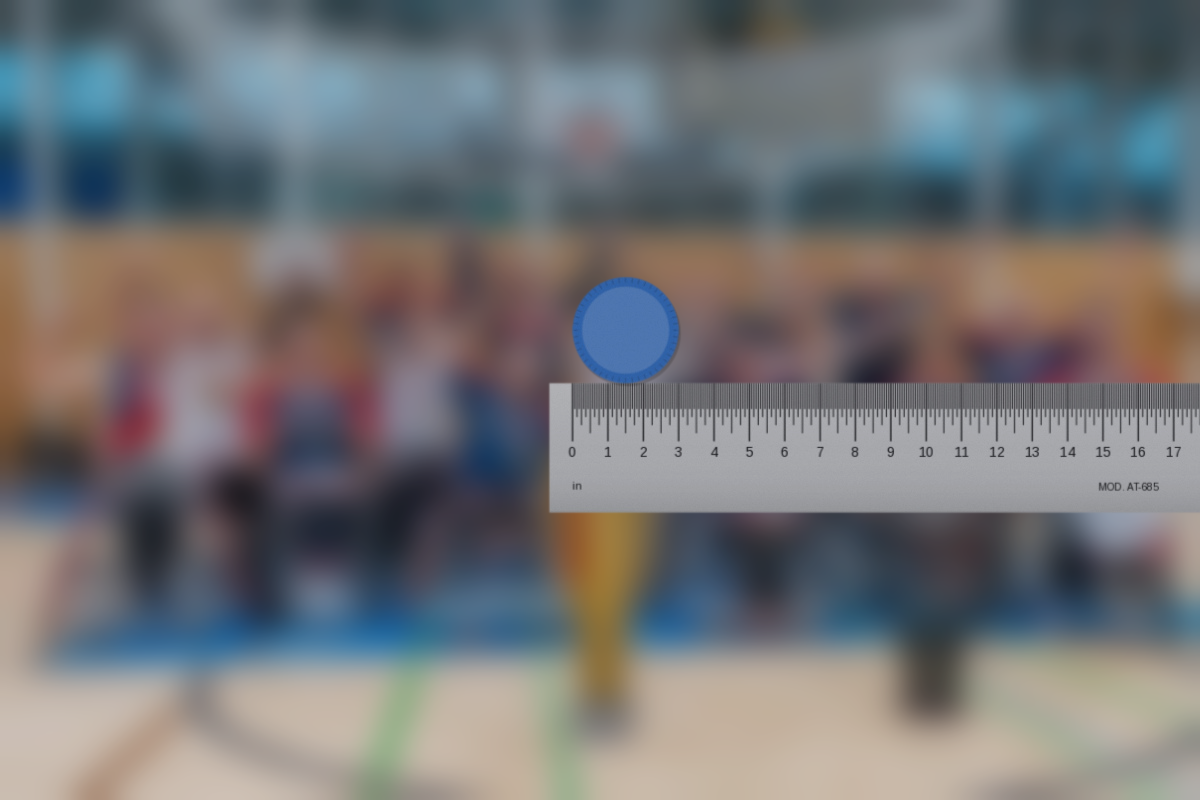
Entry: 3
